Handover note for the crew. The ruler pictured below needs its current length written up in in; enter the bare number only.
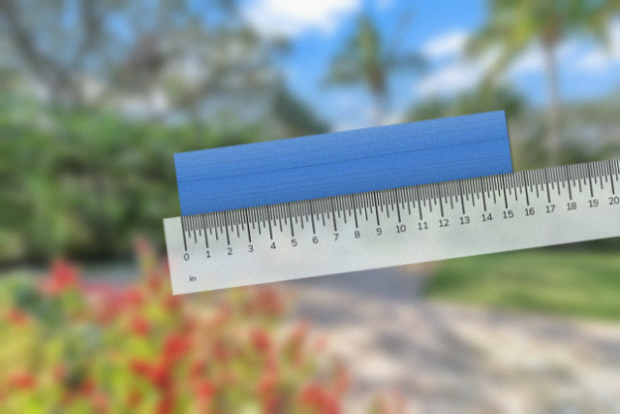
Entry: 15.5
